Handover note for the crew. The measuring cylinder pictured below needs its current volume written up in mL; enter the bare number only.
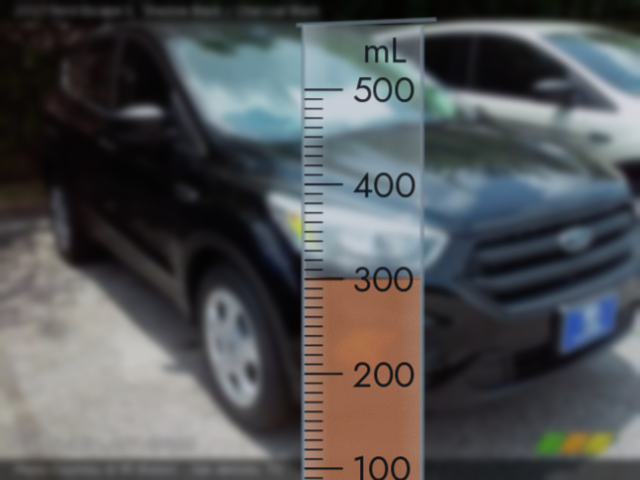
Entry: 300
